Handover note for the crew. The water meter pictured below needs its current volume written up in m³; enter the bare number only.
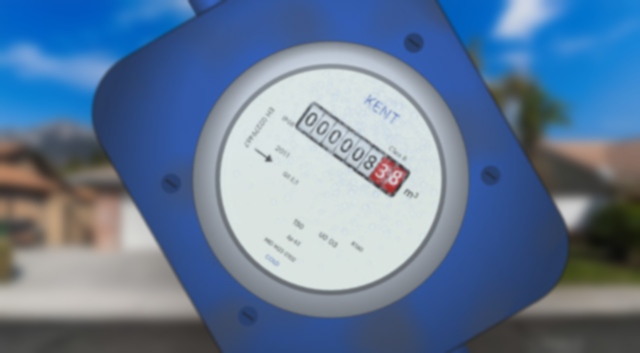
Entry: 8.38
